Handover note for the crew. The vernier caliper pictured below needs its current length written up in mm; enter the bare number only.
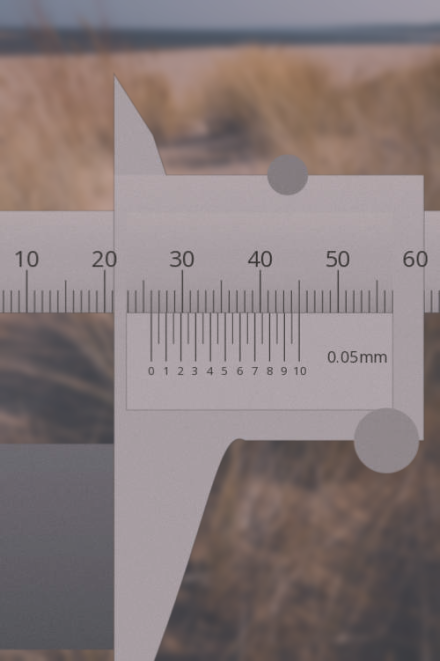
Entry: 26.0
